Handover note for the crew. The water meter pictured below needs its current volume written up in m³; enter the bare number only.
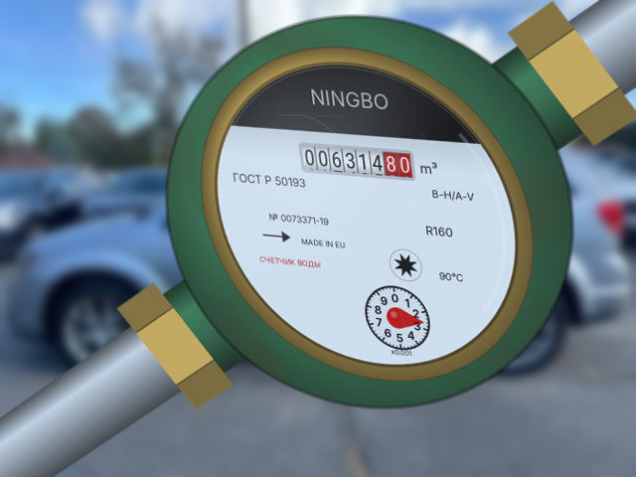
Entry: 6314.802
